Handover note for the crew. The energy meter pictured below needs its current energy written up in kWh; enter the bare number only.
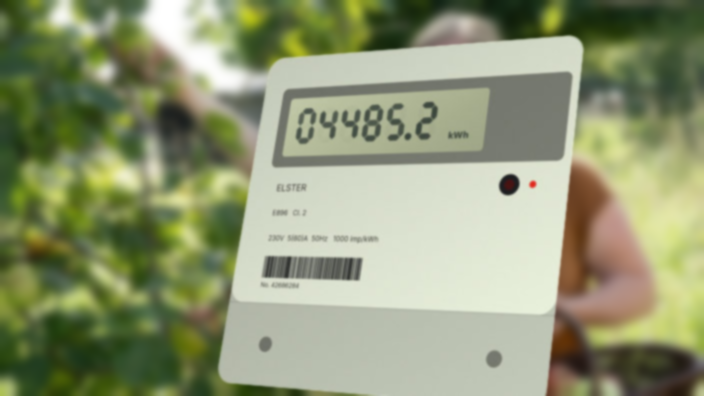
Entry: 4485.2
